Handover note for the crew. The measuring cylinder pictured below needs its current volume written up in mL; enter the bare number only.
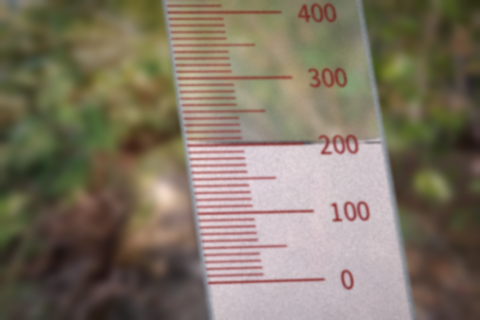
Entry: 200
